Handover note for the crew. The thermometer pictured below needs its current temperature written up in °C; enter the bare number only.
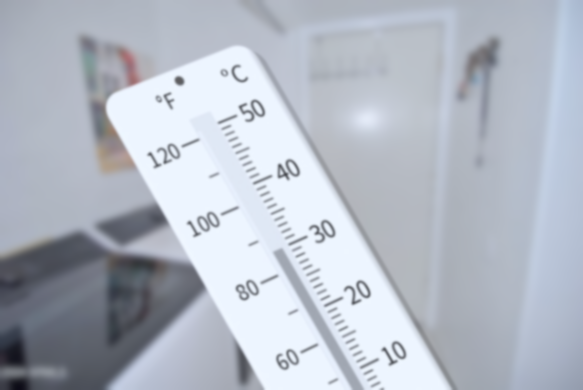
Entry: 30
